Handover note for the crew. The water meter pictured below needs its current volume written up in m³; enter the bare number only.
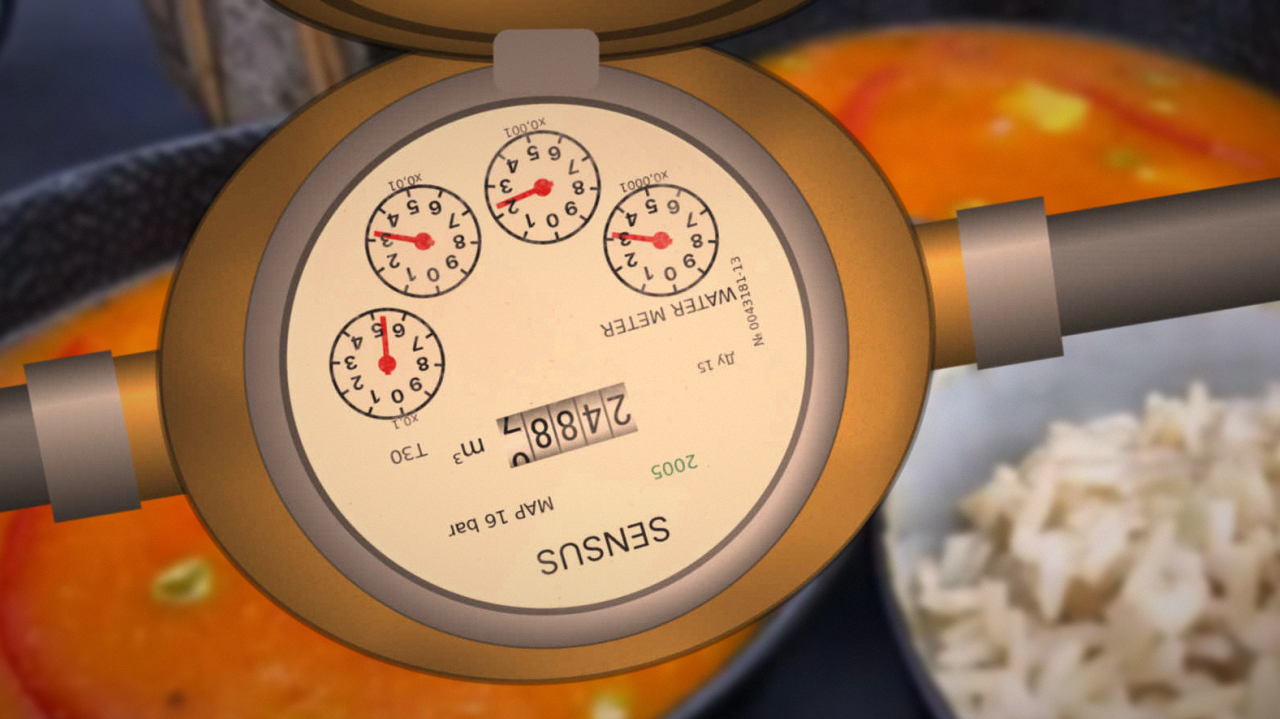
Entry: 24886.5323
